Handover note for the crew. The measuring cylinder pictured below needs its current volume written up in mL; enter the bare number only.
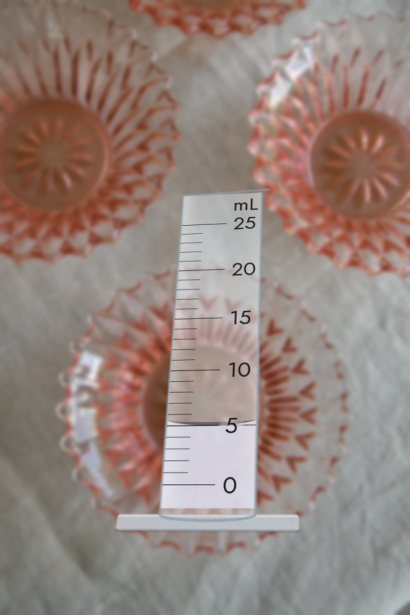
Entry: 5
